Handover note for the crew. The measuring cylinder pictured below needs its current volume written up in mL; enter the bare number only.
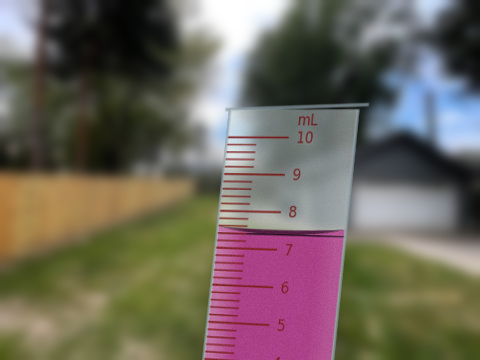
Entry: 7.4
